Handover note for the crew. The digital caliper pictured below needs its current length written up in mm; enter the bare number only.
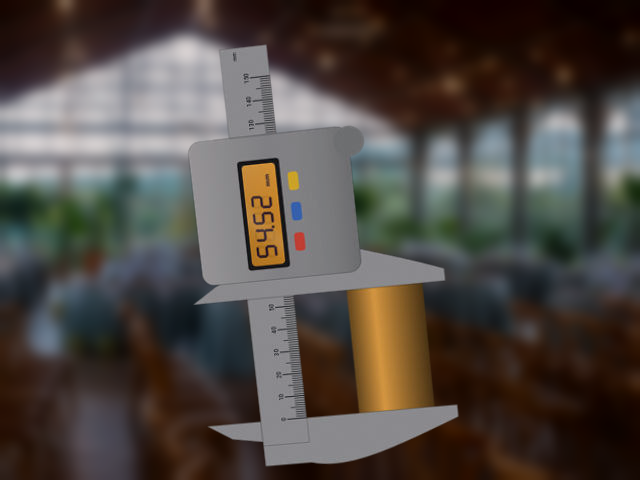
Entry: 54.52
